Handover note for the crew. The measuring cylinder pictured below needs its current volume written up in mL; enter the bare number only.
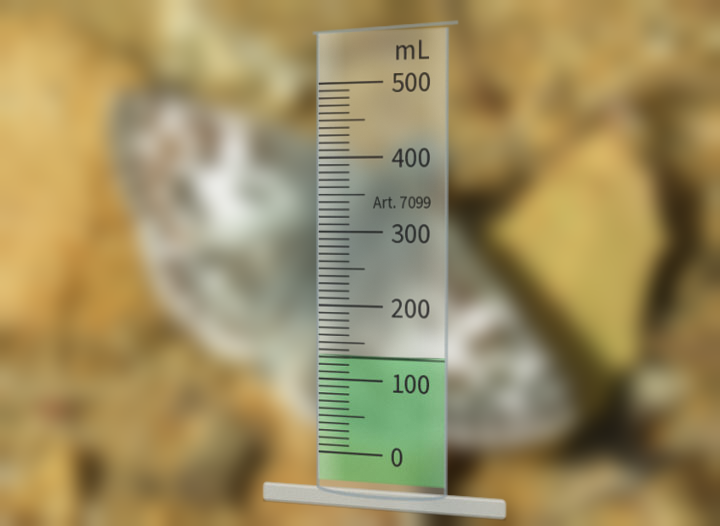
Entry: 130
